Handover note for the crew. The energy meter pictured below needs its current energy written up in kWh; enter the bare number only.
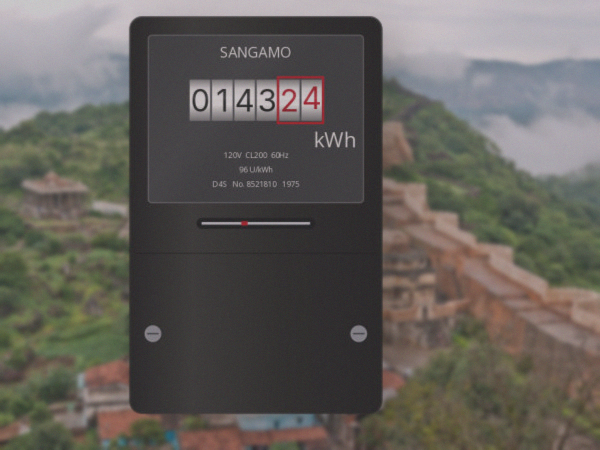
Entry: 143.24
